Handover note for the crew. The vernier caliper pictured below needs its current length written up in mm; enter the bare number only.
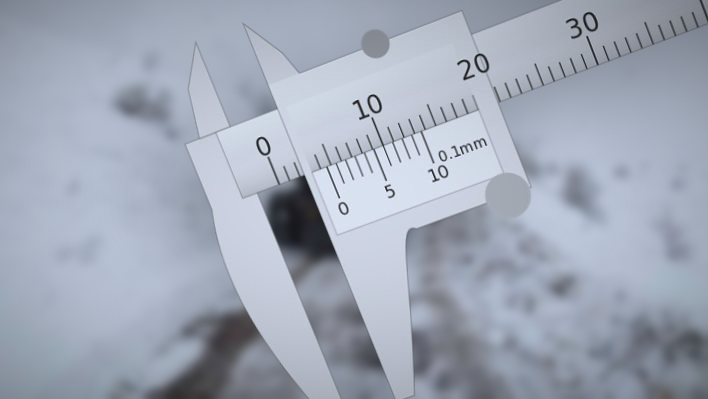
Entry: 4.6
